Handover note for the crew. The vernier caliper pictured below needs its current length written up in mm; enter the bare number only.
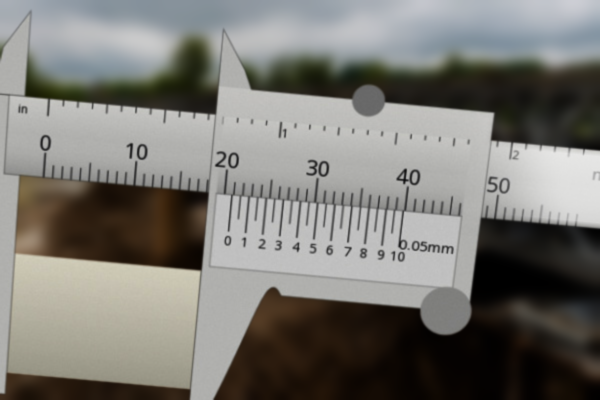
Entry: 20.8
